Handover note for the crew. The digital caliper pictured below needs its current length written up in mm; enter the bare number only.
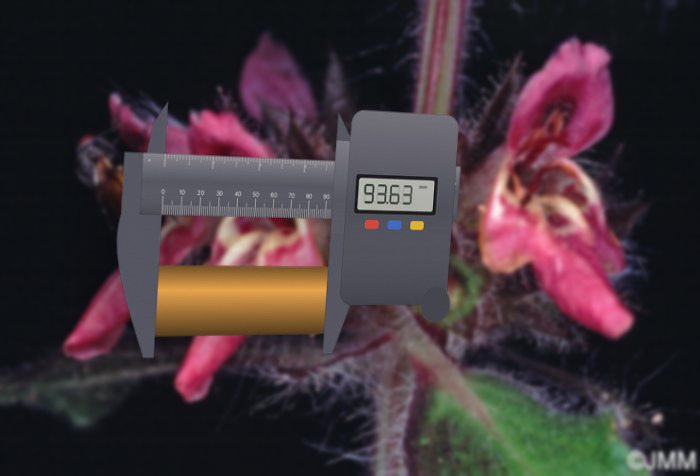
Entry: 93.63
